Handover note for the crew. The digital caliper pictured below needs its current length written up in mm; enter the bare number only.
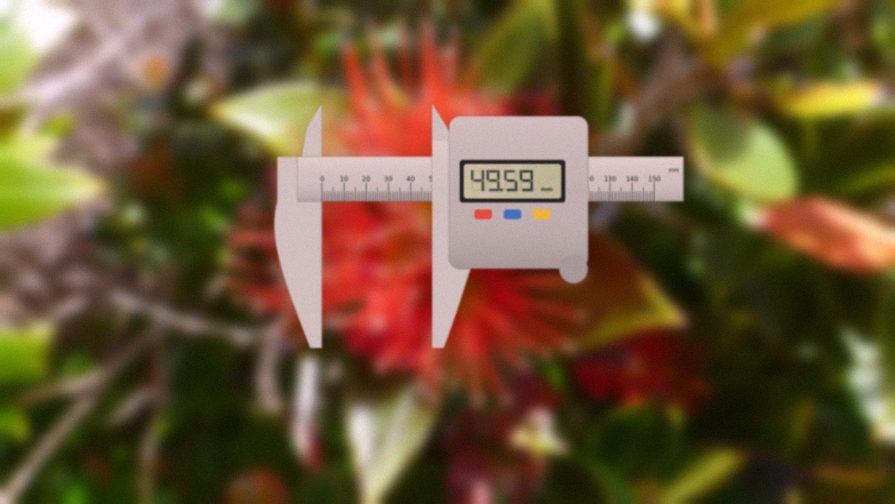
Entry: 49.59
